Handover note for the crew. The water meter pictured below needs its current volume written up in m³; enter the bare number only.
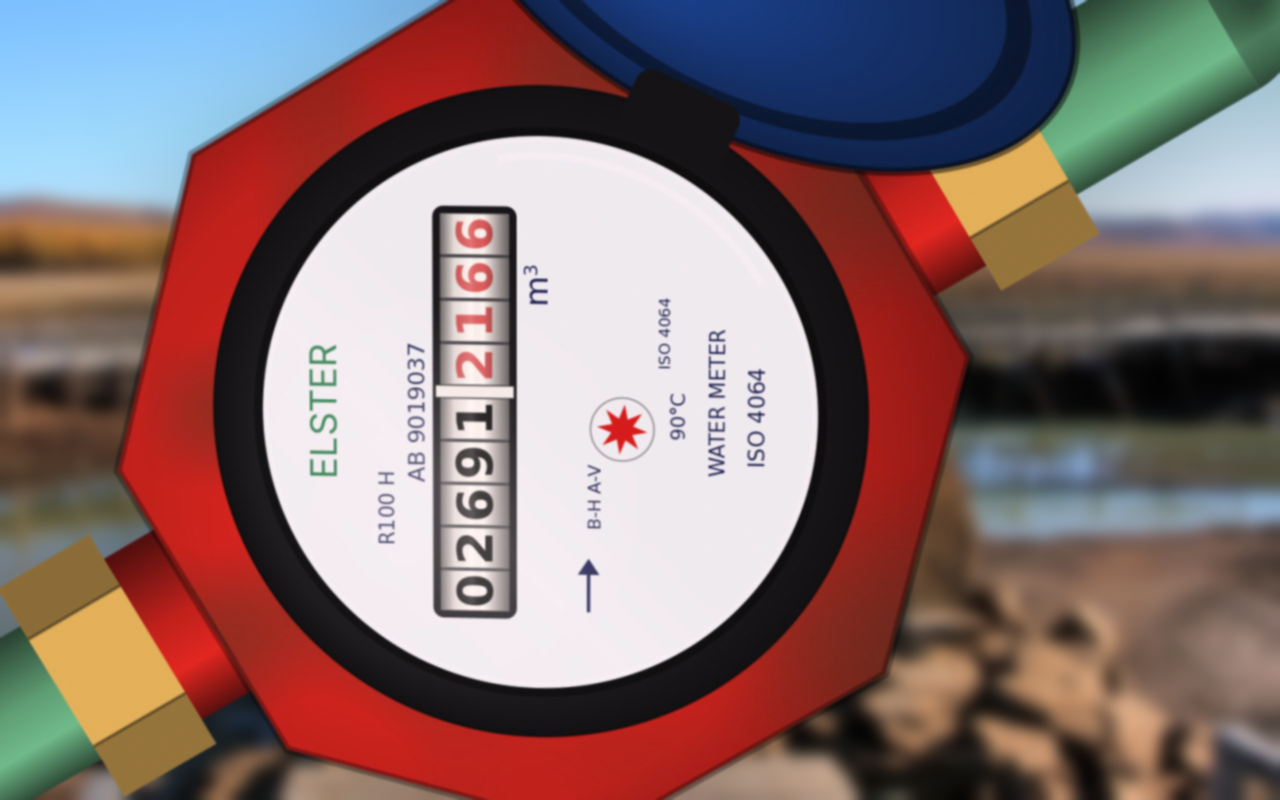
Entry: 2691.2166
